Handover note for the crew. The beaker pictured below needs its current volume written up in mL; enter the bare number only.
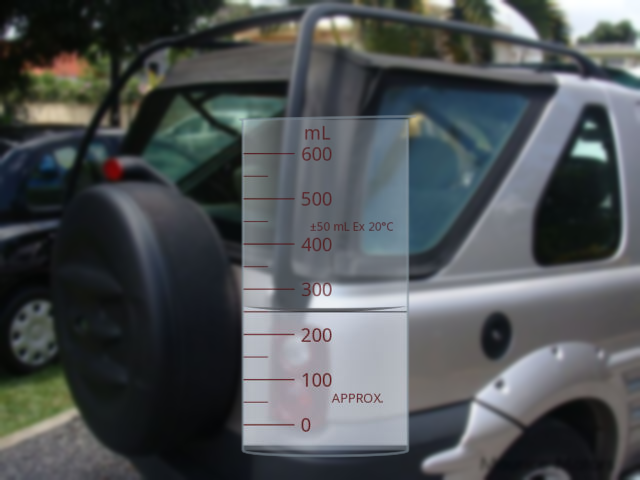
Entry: 250
